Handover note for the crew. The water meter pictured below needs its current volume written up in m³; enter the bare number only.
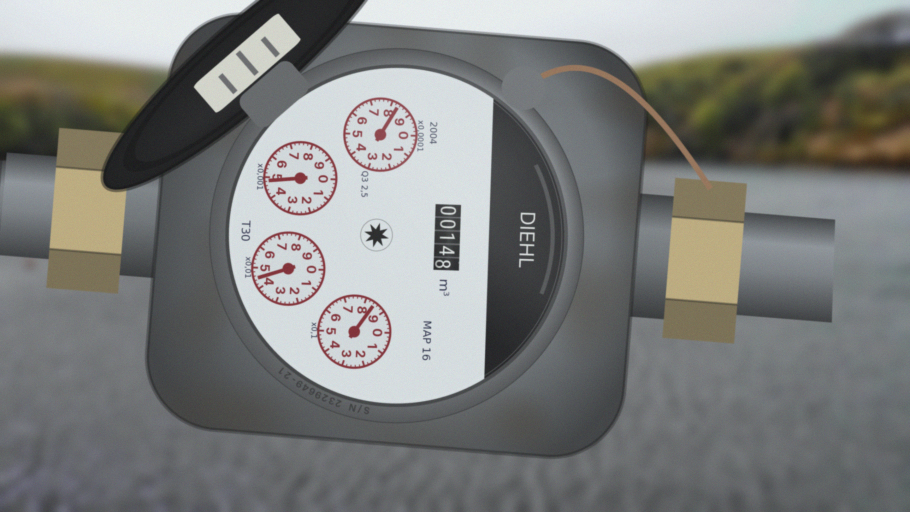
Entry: 147.8448
